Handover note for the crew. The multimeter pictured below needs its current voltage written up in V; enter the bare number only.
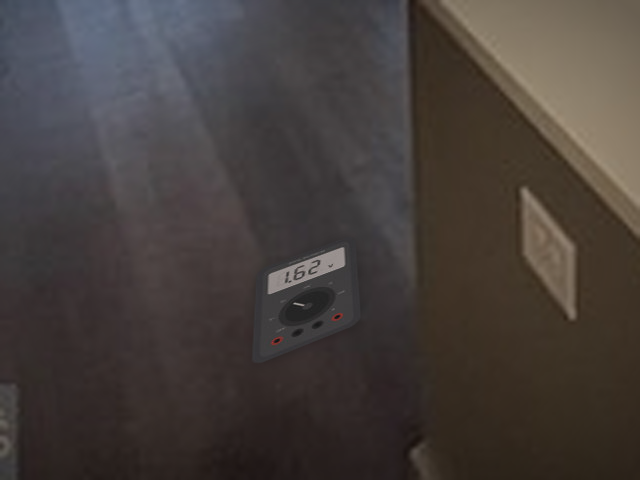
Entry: 1.62
